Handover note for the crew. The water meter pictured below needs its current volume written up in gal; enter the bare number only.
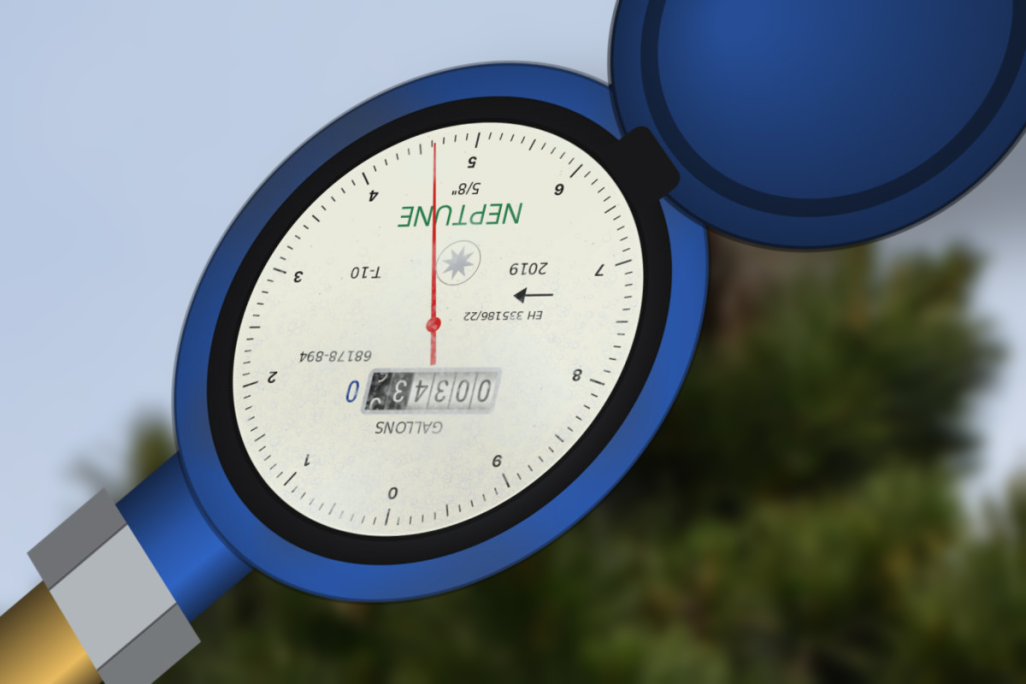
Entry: 34354.6
